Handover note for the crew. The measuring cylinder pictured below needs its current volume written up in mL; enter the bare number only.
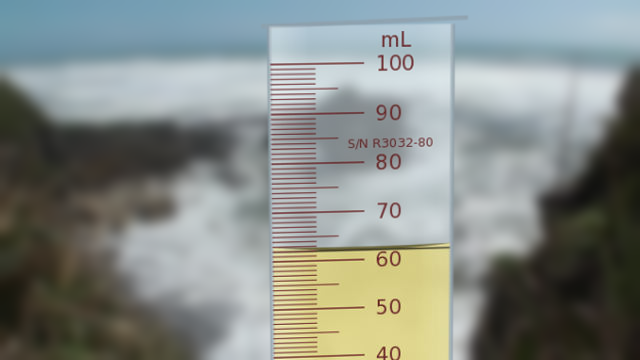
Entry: 62
